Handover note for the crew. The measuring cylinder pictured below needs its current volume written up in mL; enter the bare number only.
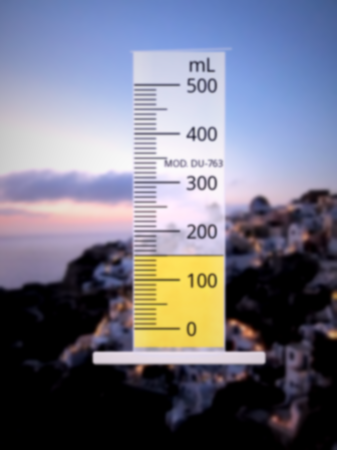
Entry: 150
